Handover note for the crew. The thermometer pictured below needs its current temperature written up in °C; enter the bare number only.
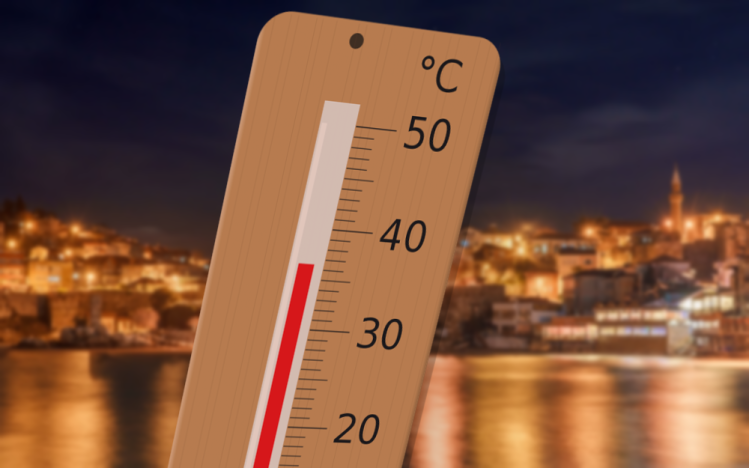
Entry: 36.5
